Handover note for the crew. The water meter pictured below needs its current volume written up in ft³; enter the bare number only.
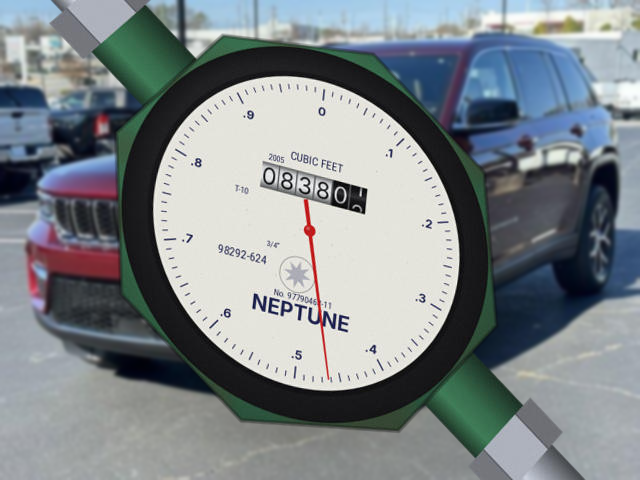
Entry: 83801.46
